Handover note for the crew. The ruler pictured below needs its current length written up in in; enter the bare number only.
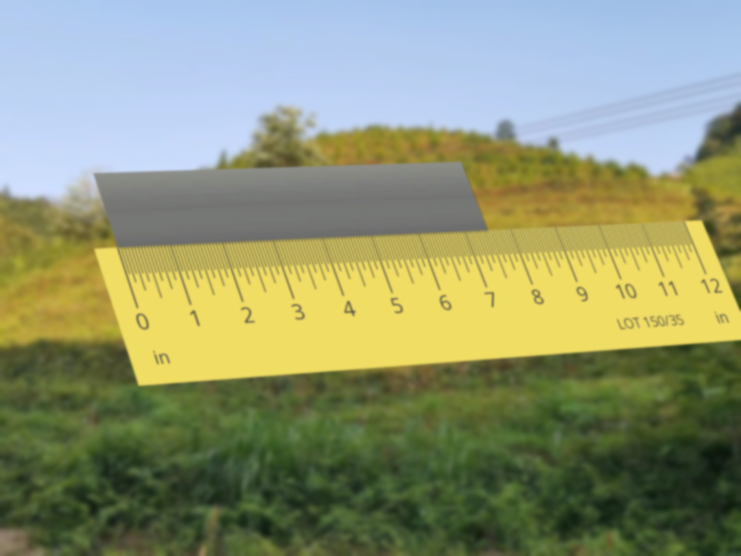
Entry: 7.5
